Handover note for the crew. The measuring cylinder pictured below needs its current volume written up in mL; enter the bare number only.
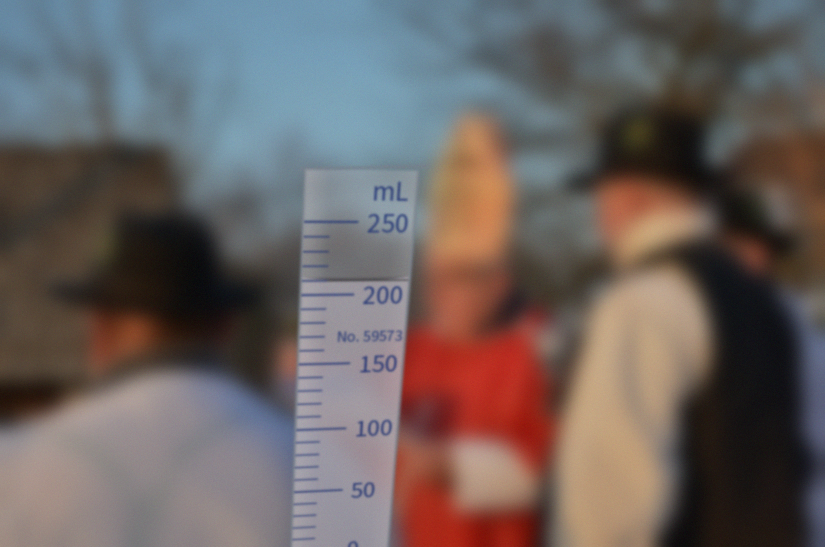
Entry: 210
